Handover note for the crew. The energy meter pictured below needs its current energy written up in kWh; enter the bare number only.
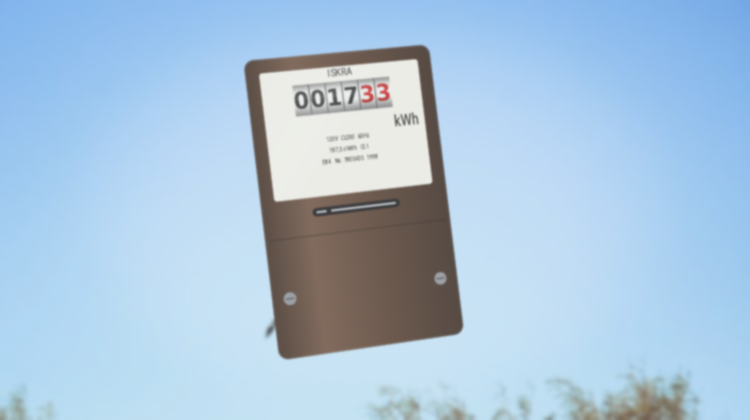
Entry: 17.33
